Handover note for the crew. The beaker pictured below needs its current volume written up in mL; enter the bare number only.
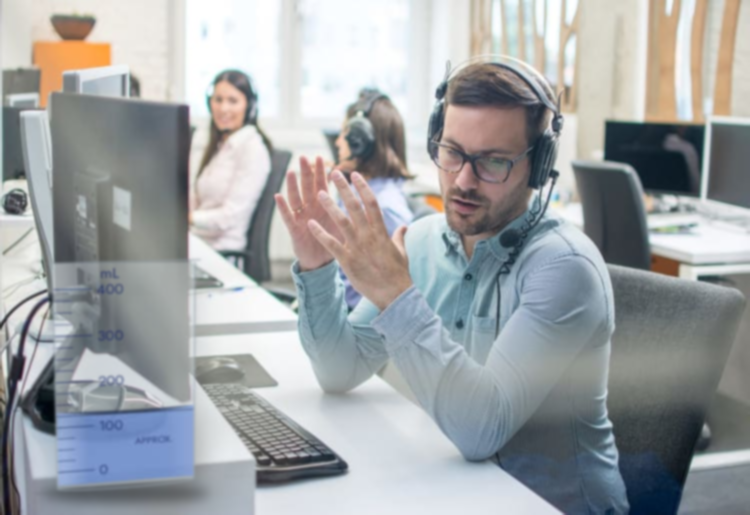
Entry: 125
